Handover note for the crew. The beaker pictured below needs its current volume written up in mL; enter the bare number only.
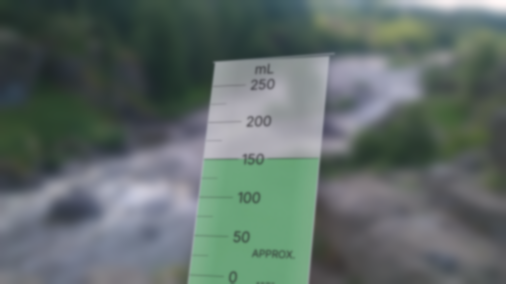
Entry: 150
